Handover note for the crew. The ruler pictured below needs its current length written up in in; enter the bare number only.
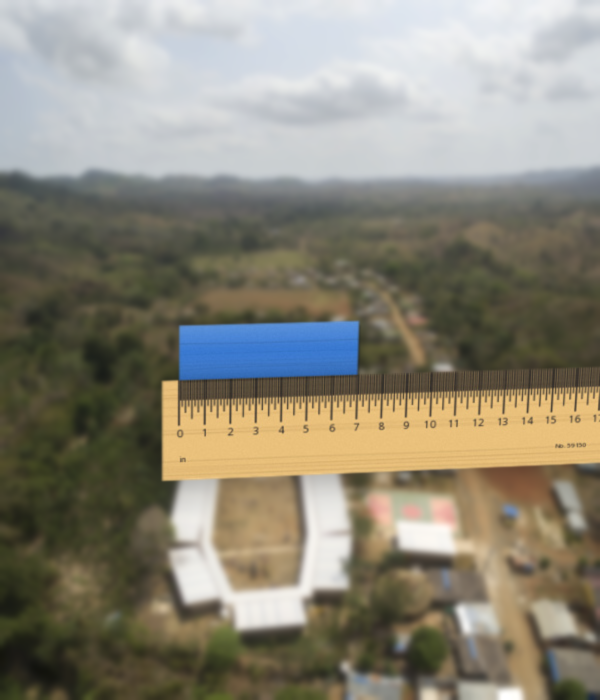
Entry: 7
